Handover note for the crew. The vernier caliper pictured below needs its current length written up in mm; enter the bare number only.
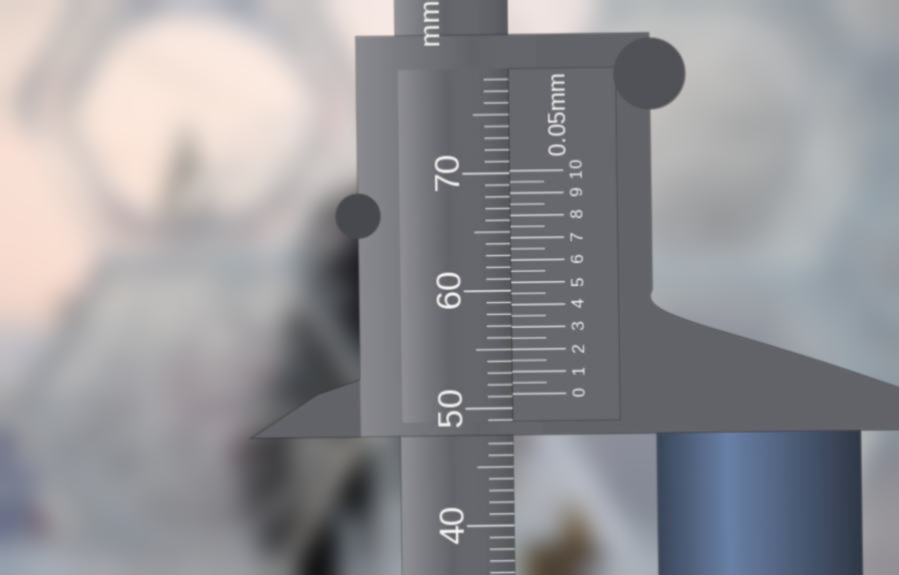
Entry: 51.2
